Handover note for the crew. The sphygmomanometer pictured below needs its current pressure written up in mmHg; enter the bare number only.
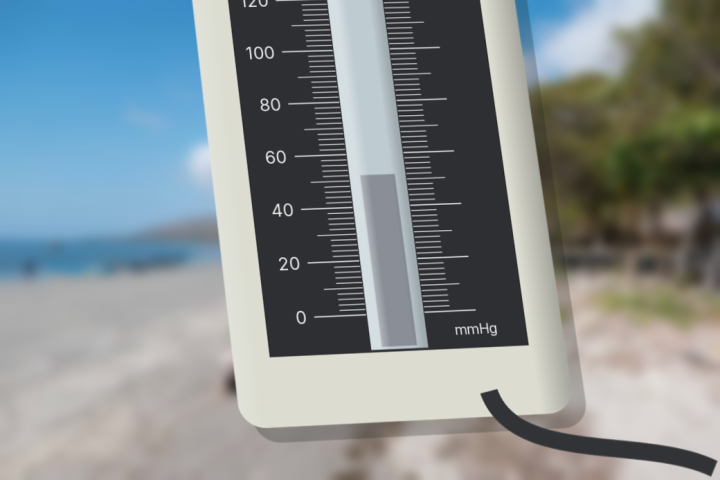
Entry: 52
